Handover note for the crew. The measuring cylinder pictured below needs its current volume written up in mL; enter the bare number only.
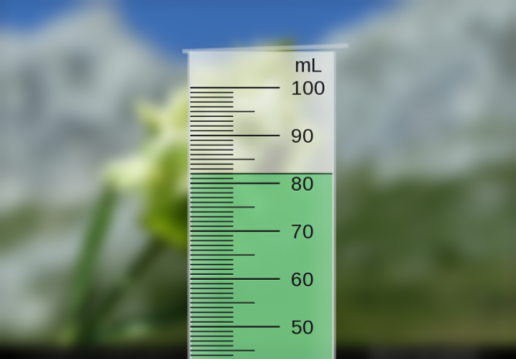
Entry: 82
